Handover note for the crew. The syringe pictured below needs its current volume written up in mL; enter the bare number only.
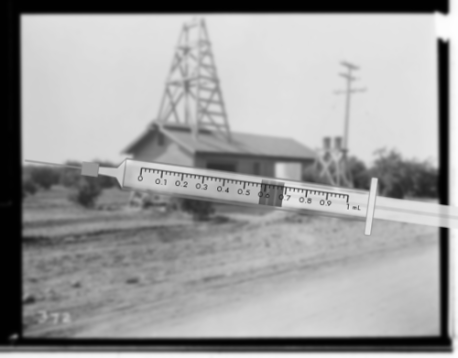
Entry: 0.58
